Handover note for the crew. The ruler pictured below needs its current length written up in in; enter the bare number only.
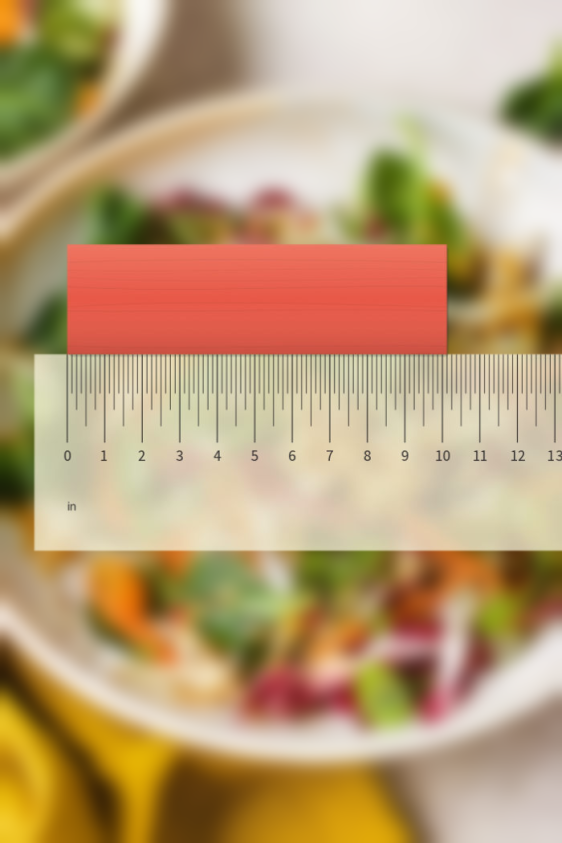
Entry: 10.125
